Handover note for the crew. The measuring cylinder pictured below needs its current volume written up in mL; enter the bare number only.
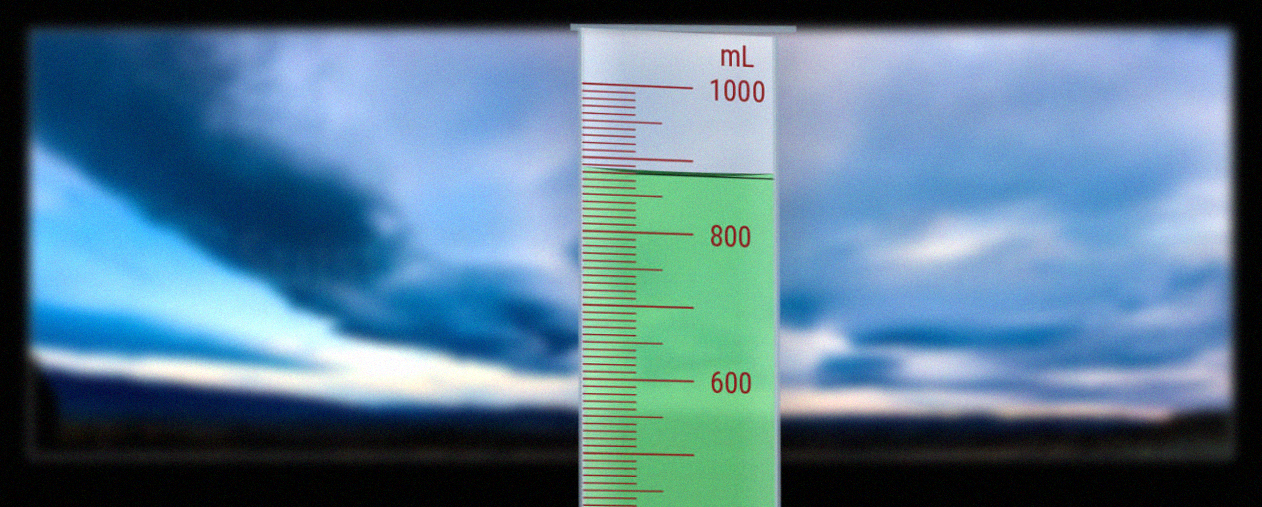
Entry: 880
